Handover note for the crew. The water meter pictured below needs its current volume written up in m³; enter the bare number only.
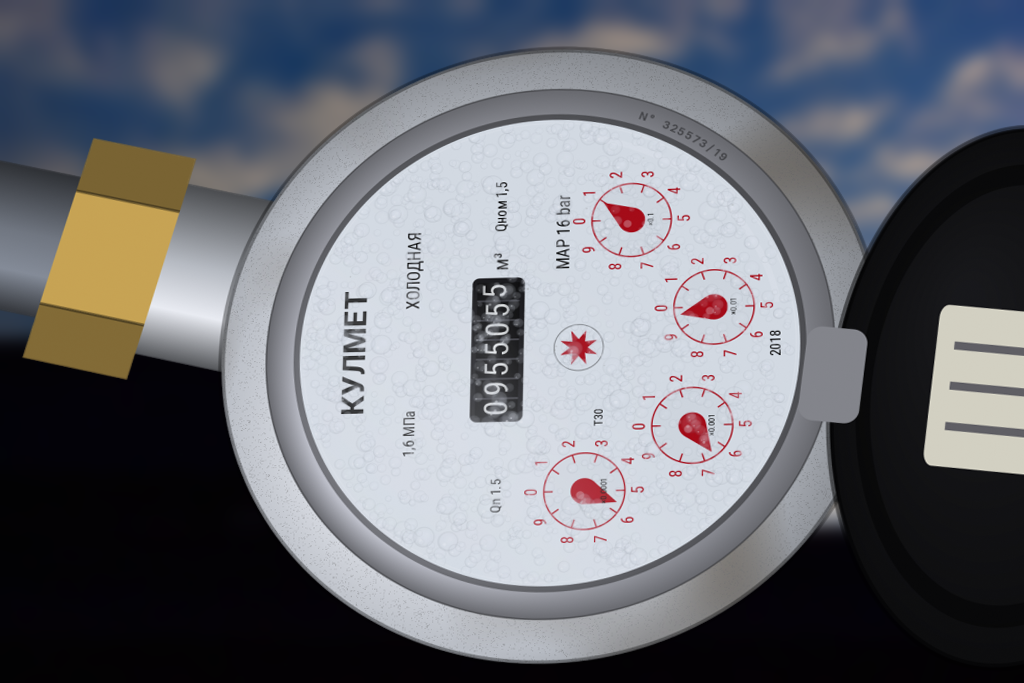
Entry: 955055.0965
